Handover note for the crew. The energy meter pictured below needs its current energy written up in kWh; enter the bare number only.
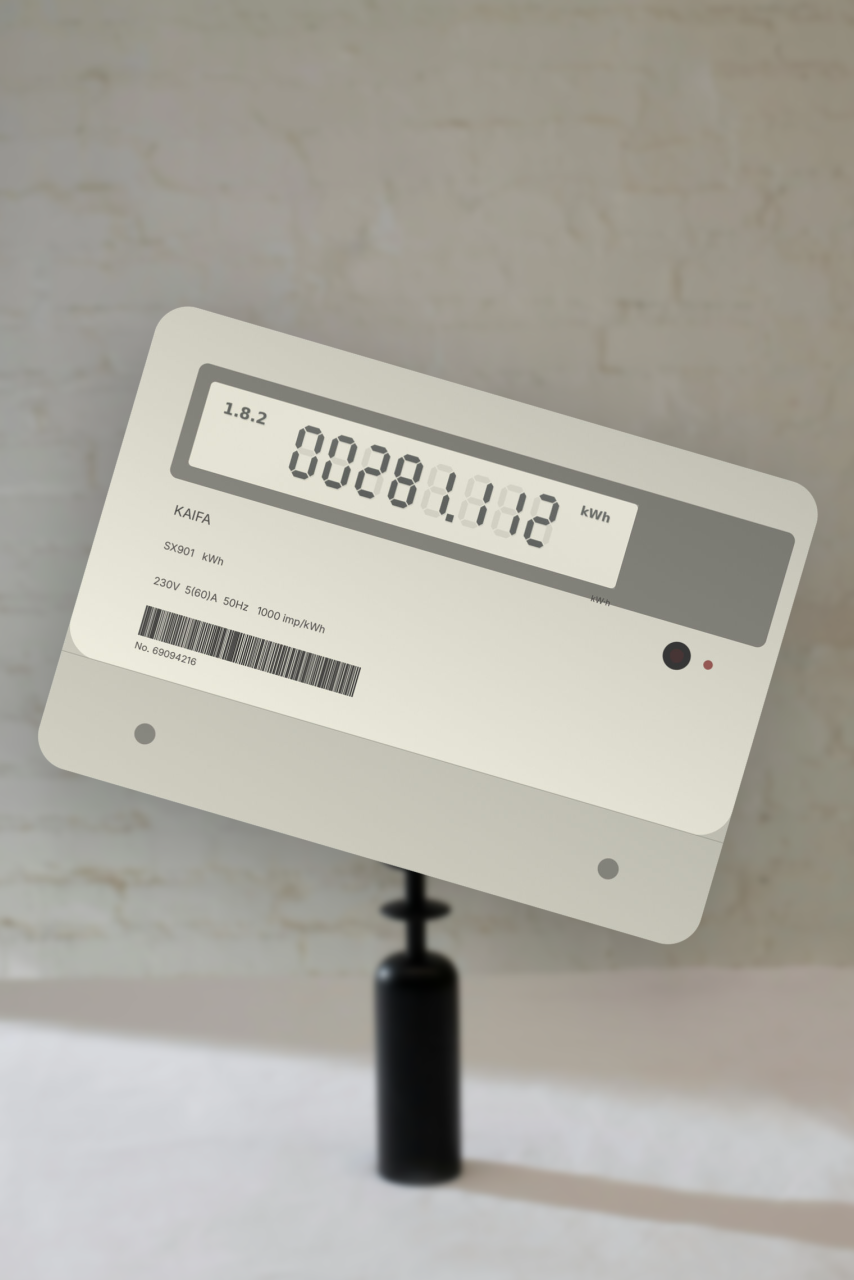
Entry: 281.112
